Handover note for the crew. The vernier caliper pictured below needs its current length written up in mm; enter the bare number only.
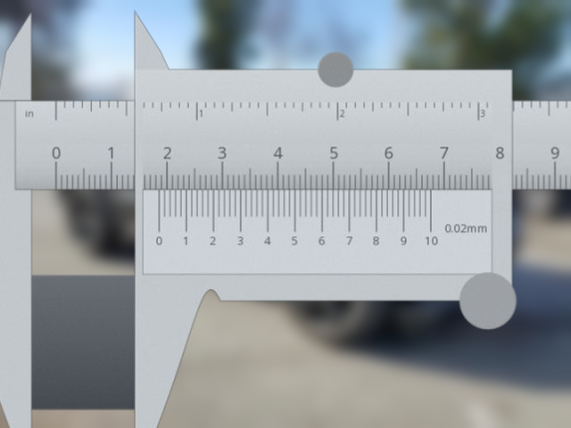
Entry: 18.6
